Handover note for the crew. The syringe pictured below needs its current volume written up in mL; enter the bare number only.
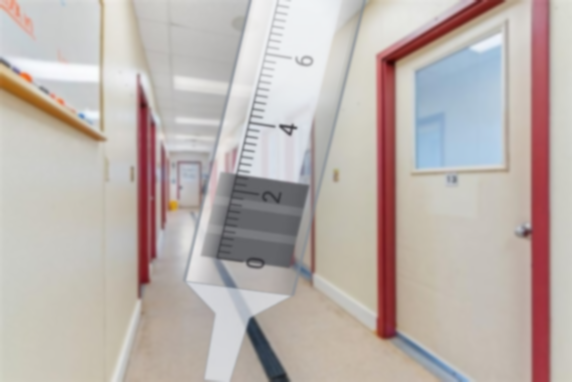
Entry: 0
